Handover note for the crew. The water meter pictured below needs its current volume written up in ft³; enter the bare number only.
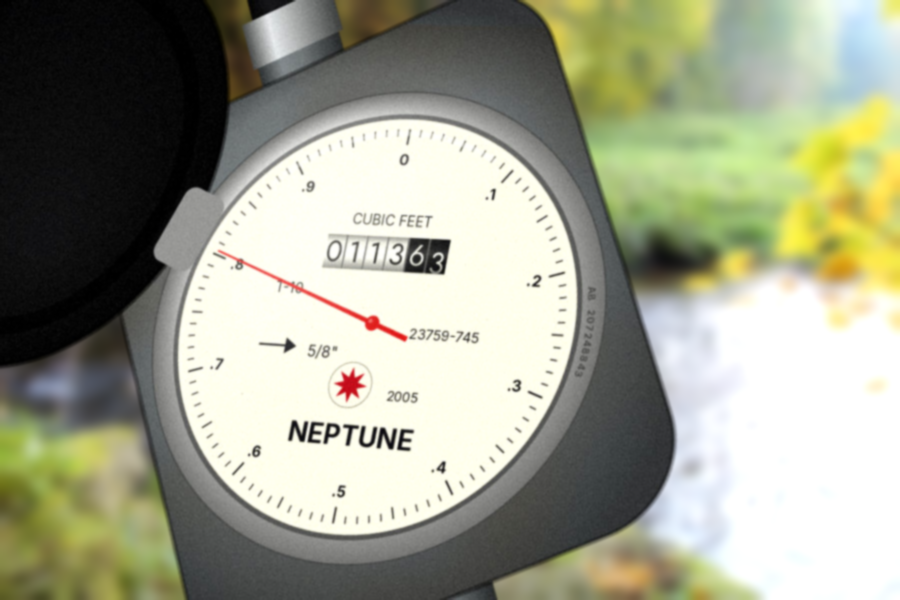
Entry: 11362.80
